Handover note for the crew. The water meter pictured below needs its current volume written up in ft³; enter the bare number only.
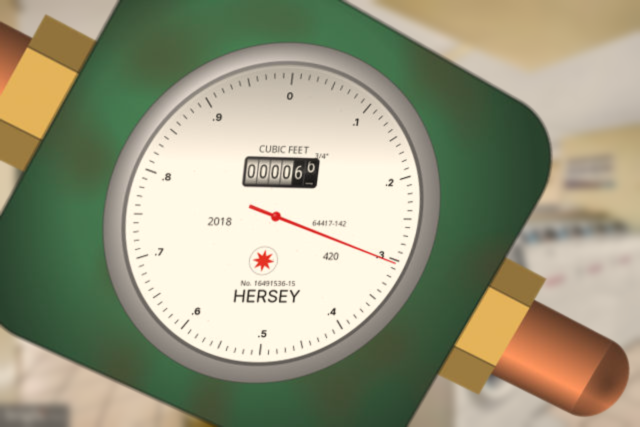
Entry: 66.30
